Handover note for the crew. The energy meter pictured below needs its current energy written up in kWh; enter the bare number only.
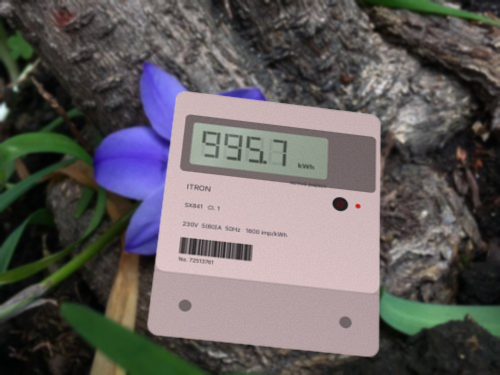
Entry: 995.7
